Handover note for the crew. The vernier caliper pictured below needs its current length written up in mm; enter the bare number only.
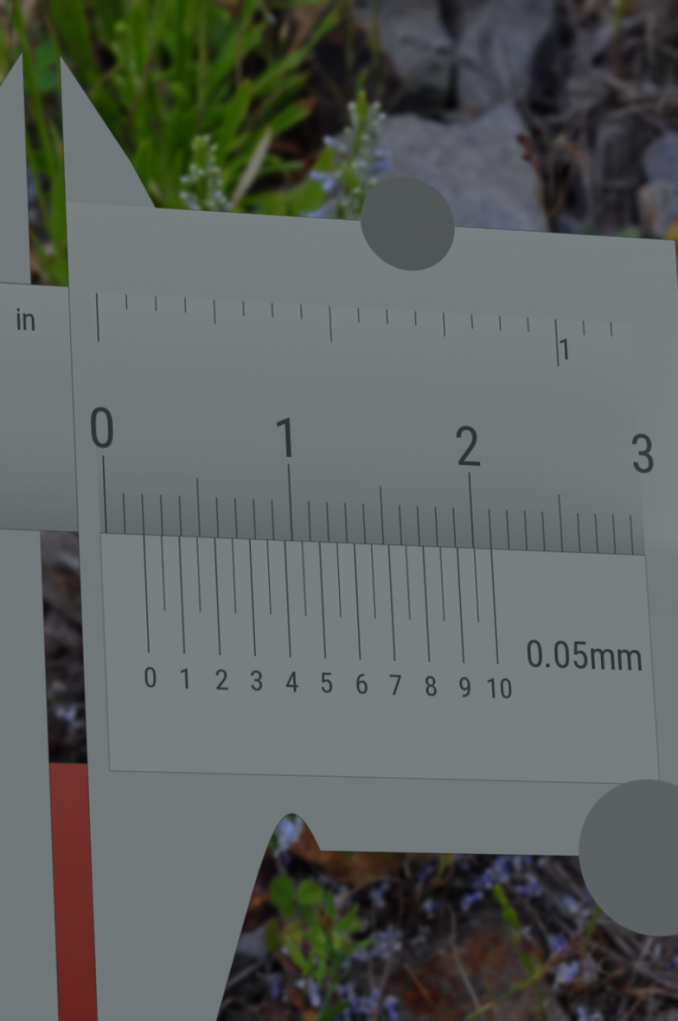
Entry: 2.0
